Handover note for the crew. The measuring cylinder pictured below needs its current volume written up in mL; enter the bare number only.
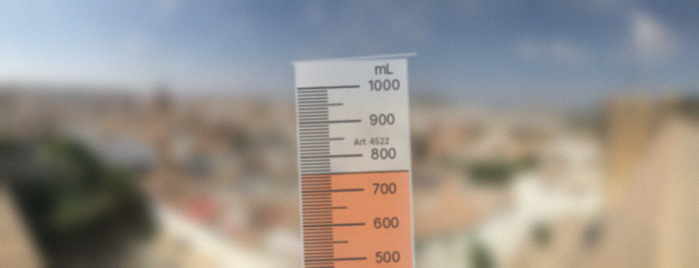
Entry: 750
